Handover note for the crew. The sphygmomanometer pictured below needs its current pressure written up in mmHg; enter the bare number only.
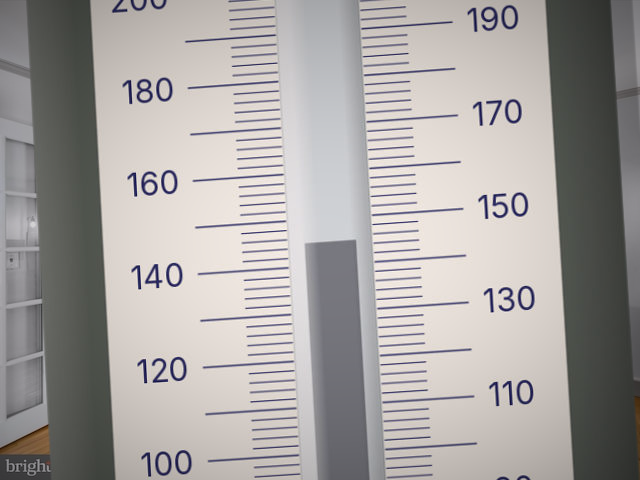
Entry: 145
